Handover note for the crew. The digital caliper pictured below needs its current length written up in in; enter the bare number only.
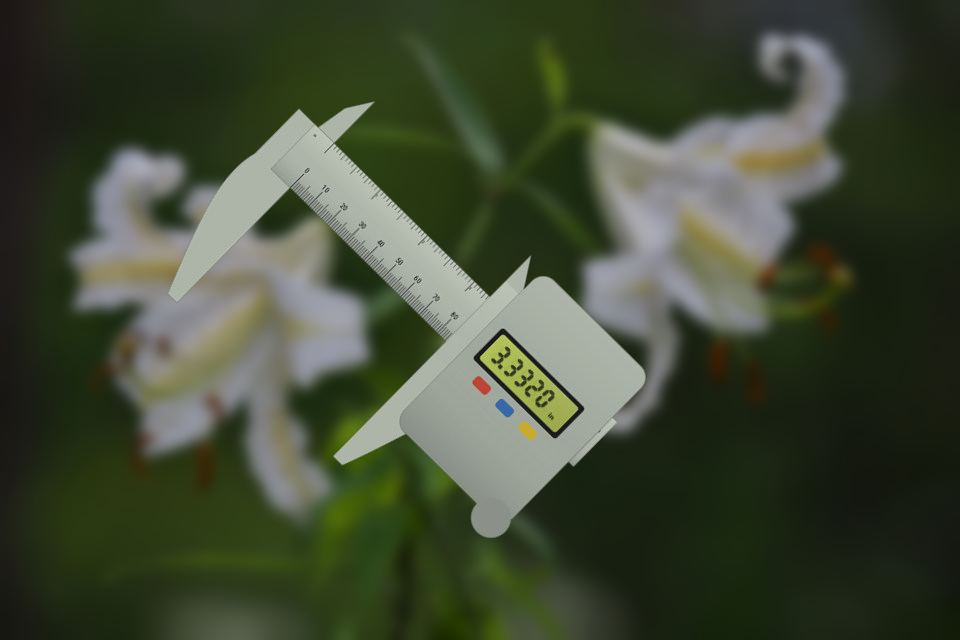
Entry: 3.3320
